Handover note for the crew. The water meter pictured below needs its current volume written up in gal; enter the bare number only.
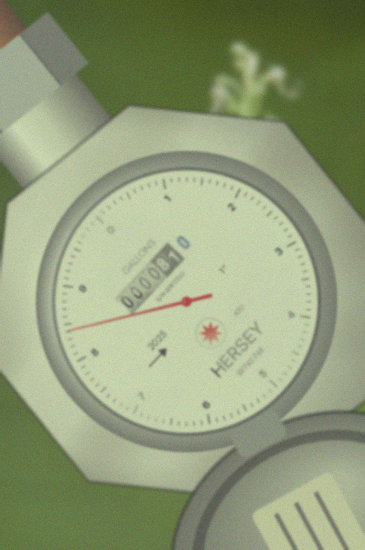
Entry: 808.4
